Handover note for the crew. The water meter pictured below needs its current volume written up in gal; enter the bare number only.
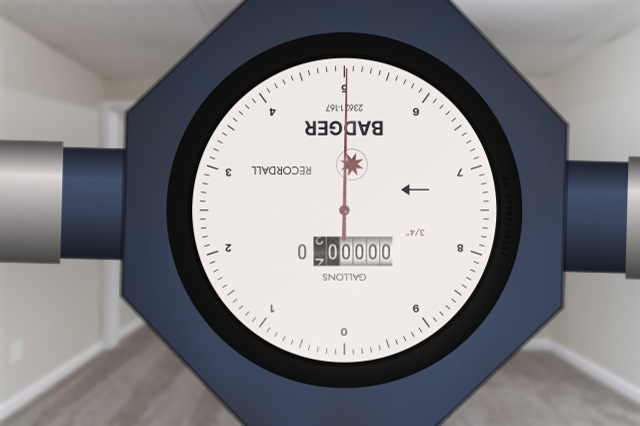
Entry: 25.0
